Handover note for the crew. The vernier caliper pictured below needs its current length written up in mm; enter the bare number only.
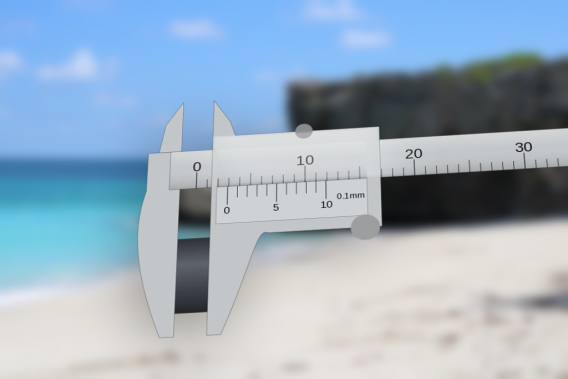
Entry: 2.9
